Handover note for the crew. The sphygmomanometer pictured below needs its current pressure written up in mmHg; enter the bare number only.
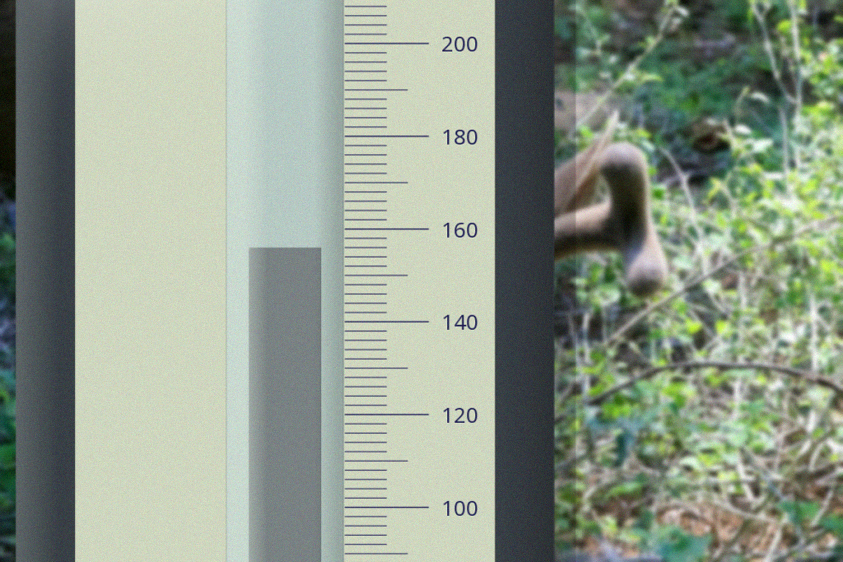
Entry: 156
